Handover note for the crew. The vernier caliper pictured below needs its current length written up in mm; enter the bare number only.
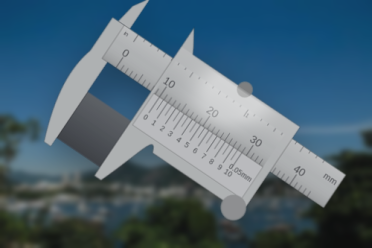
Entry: 10.0
